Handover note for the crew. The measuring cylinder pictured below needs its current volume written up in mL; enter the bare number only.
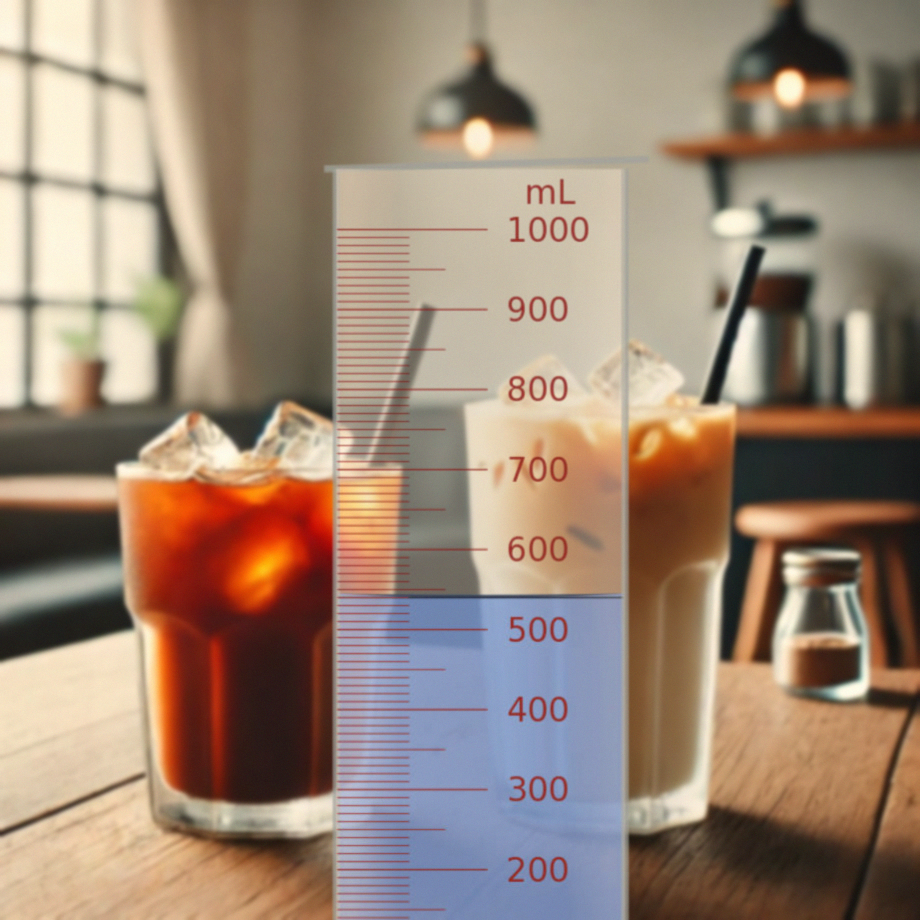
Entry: 540
